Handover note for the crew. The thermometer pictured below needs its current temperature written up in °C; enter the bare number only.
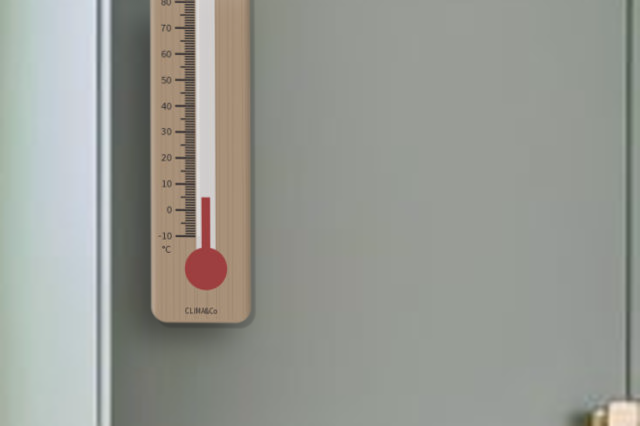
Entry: 5
